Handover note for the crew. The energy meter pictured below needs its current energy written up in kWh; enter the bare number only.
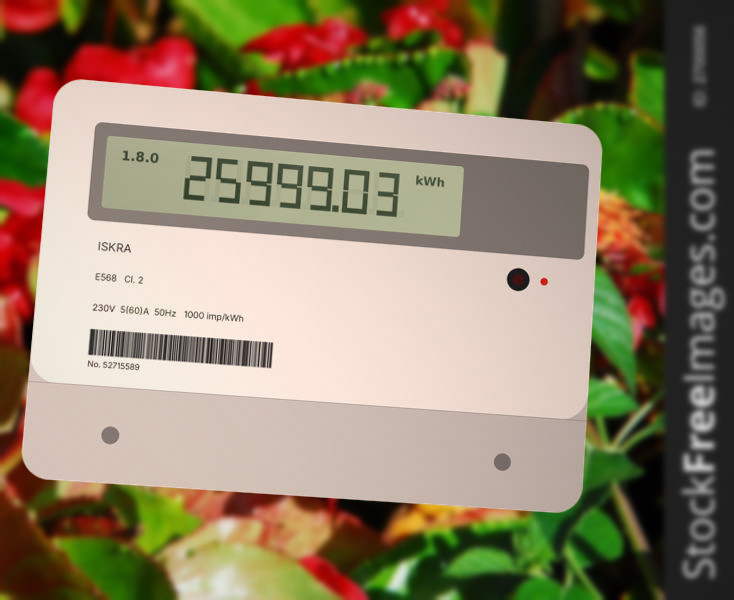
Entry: 25999.03
